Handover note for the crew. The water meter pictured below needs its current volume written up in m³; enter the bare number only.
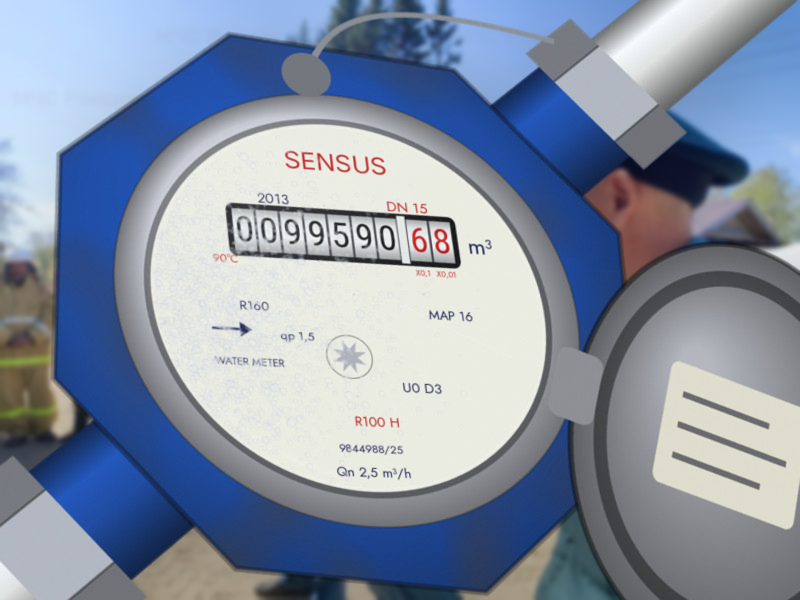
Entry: 99590.68
